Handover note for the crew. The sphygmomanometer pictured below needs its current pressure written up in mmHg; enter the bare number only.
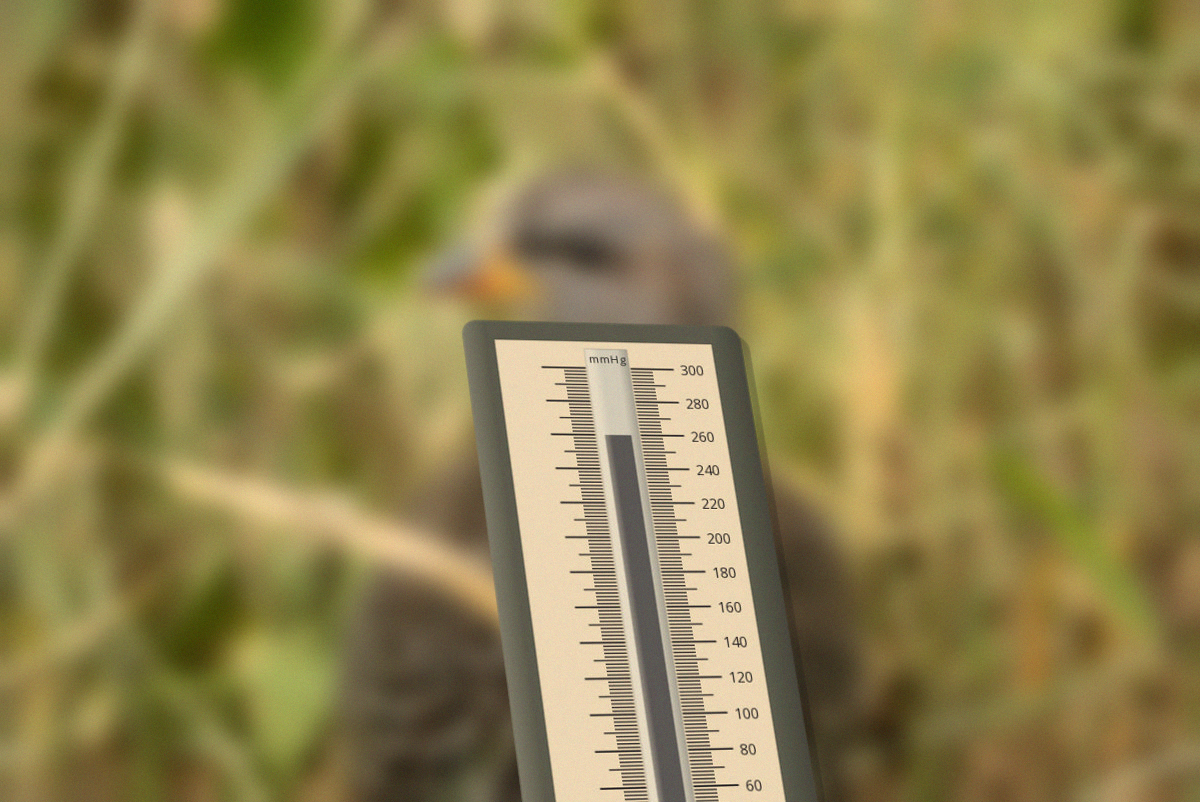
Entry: 260
